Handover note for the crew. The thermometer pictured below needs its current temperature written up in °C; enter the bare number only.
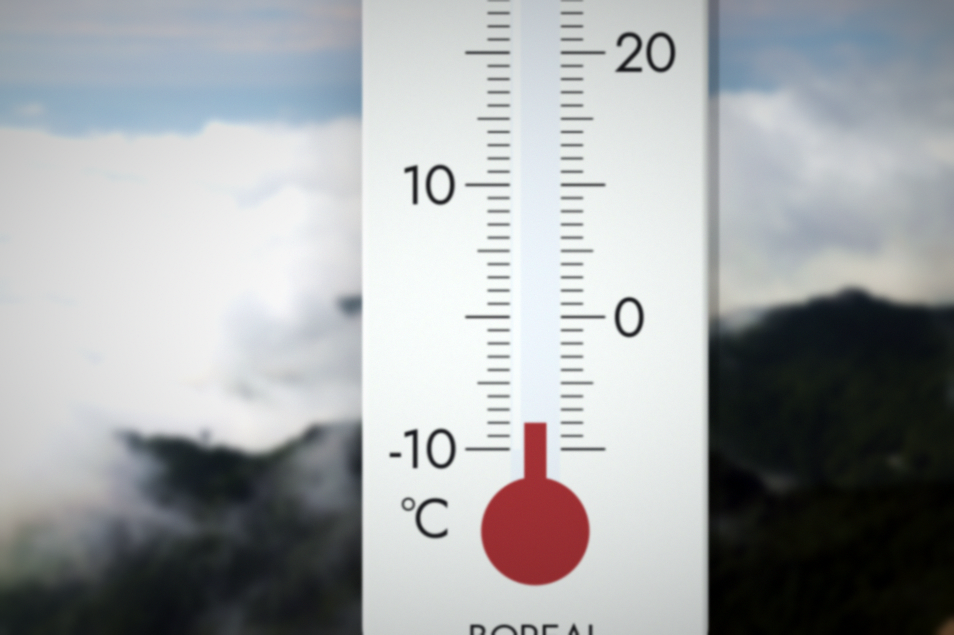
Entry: -8
